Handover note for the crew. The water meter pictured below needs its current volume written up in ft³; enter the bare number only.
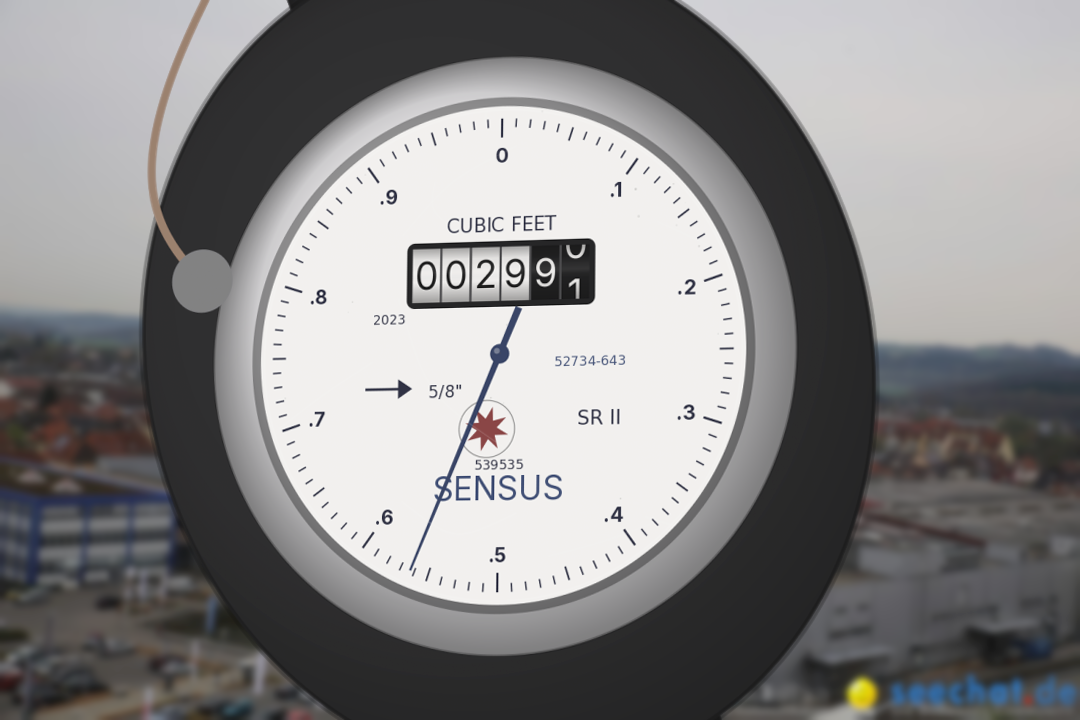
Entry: 2990.56
